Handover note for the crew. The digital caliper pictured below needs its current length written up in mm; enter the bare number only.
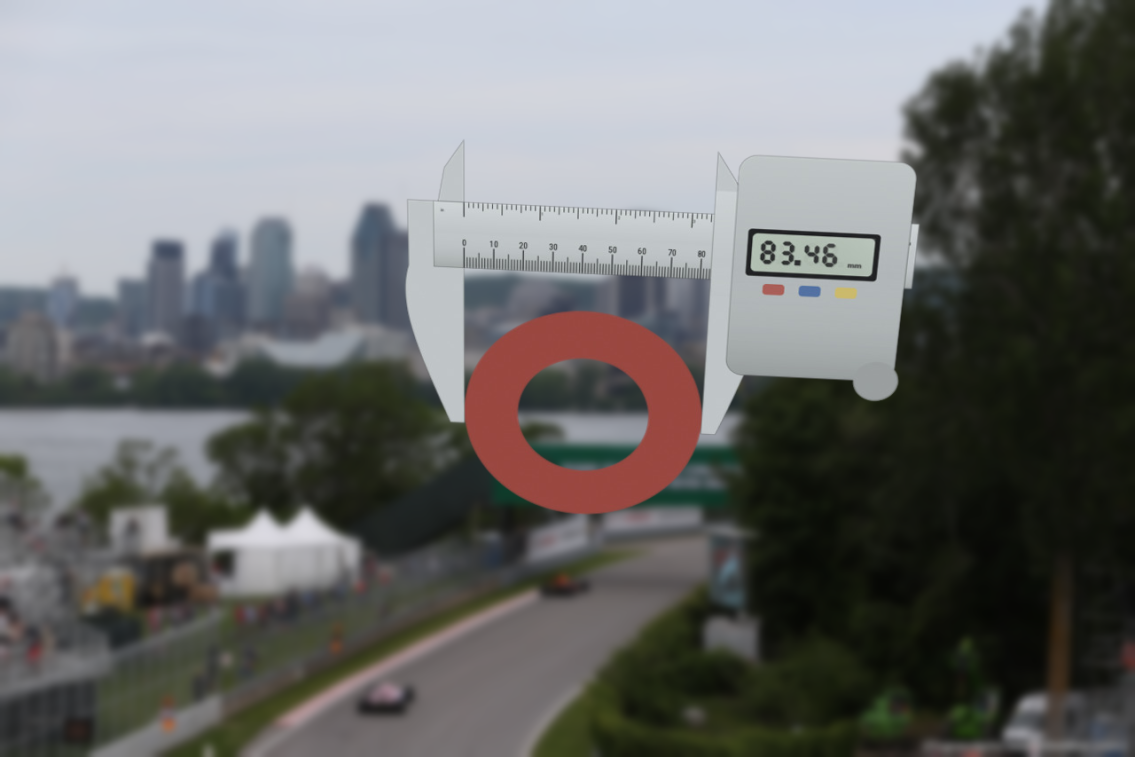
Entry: 83.46
